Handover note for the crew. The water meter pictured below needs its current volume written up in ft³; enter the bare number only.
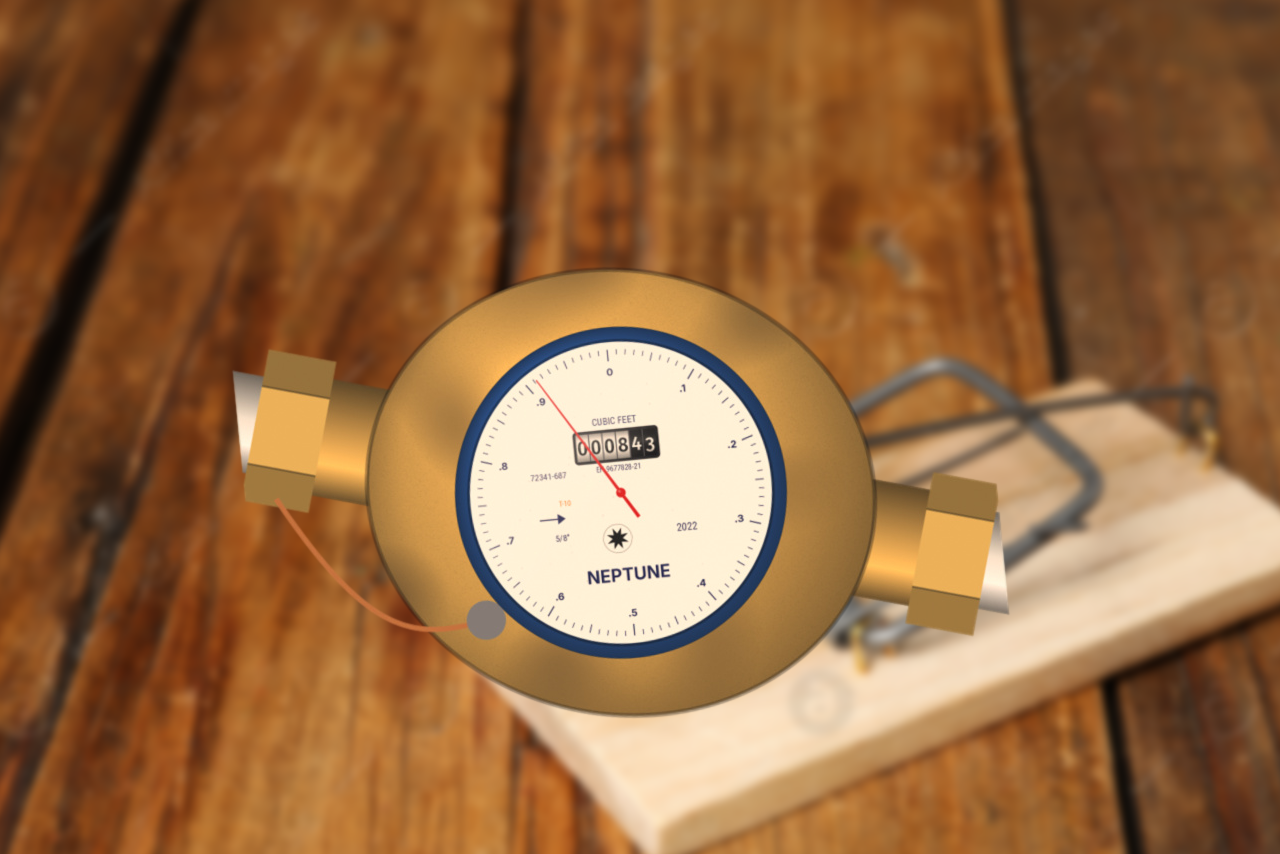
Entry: 842.91
